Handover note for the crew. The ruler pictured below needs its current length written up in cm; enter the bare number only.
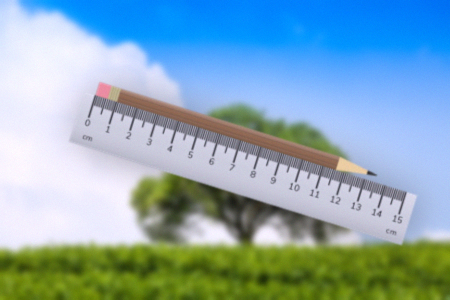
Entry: 13.5
